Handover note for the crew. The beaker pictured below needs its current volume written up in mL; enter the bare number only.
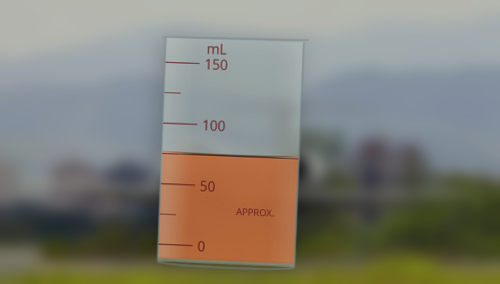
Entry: 75
